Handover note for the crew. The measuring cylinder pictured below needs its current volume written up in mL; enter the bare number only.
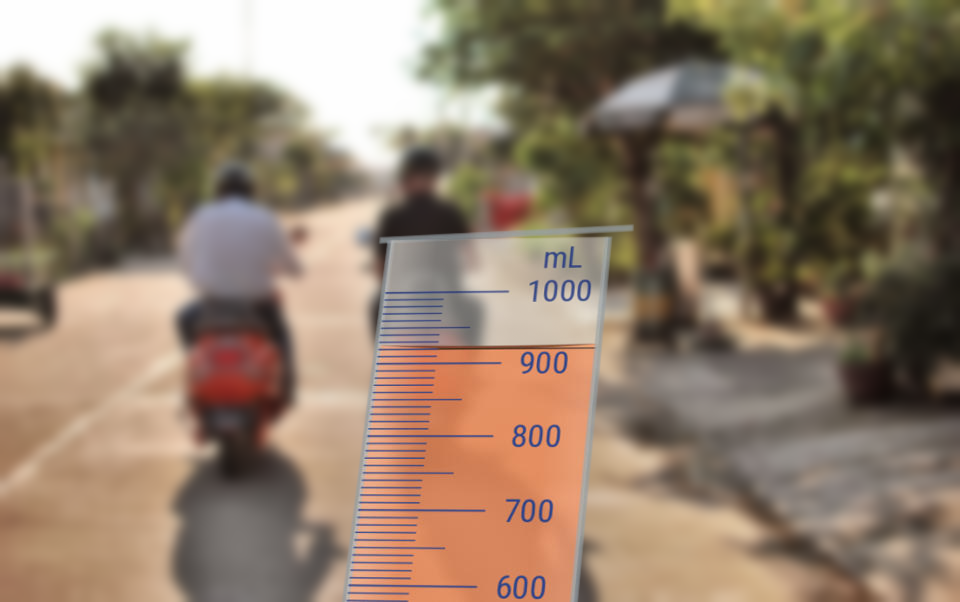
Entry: 920
